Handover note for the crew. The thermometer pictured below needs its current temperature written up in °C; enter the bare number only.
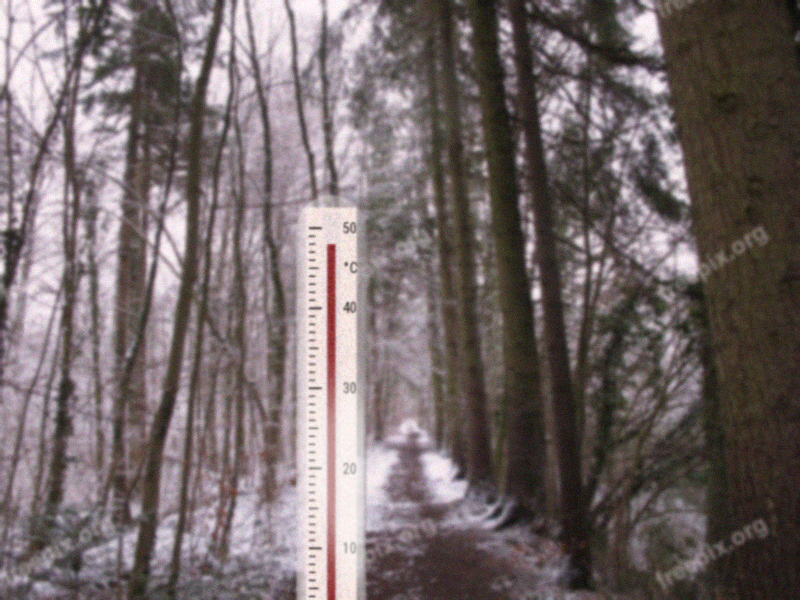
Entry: 48
